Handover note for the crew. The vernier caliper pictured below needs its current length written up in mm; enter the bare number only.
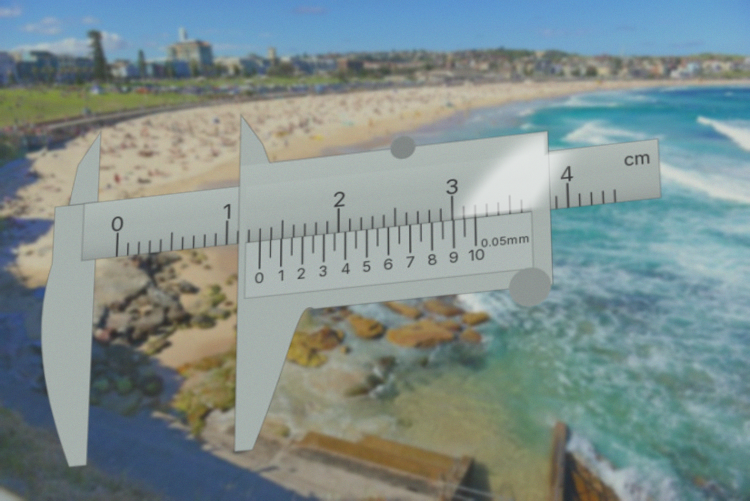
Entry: 13.0
